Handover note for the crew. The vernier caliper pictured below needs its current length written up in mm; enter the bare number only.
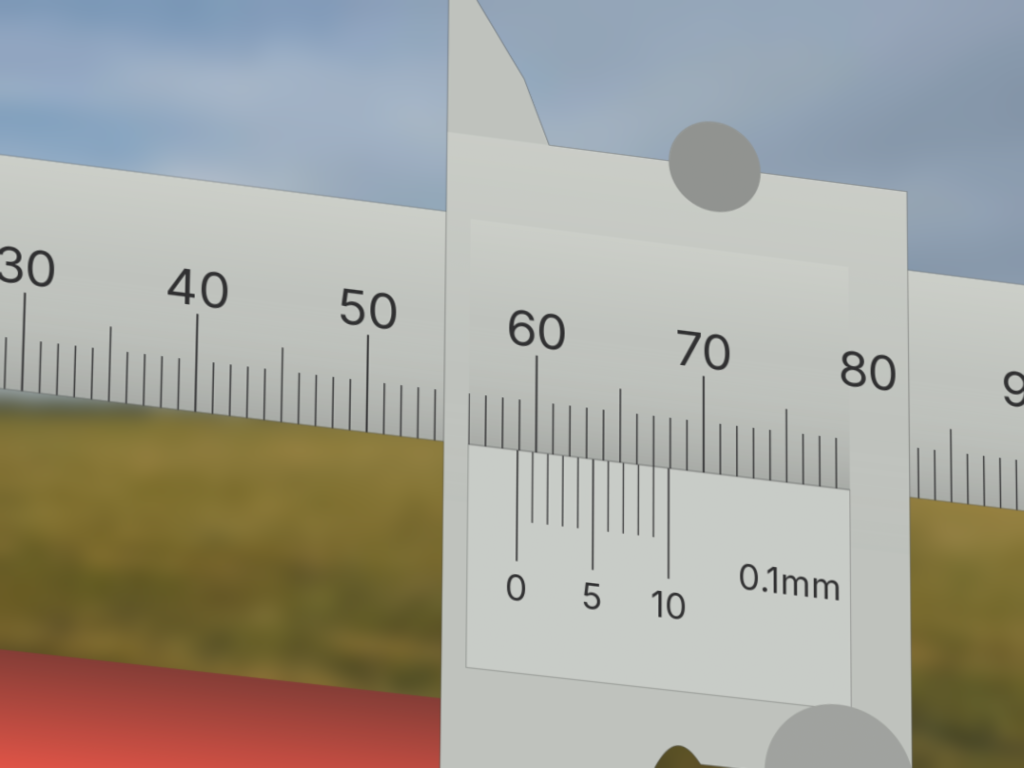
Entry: 58.9
